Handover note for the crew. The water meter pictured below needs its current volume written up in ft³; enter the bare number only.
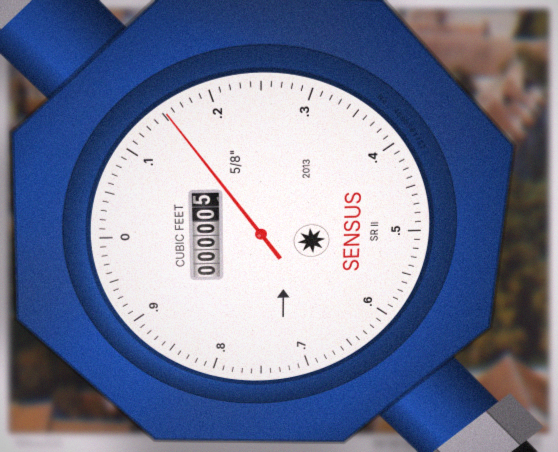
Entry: 5.15
